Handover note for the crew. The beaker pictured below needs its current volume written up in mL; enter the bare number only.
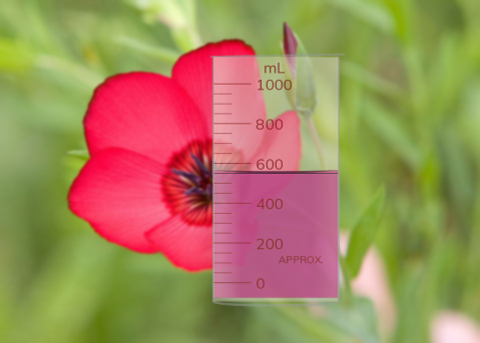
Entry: 550
